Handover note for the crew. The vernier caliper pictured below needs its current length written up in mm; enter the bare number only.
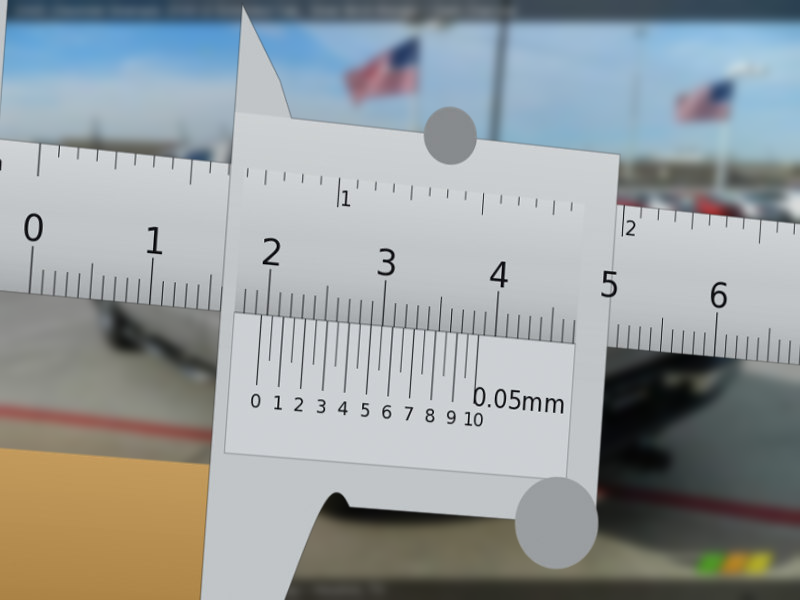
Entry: 19.5
